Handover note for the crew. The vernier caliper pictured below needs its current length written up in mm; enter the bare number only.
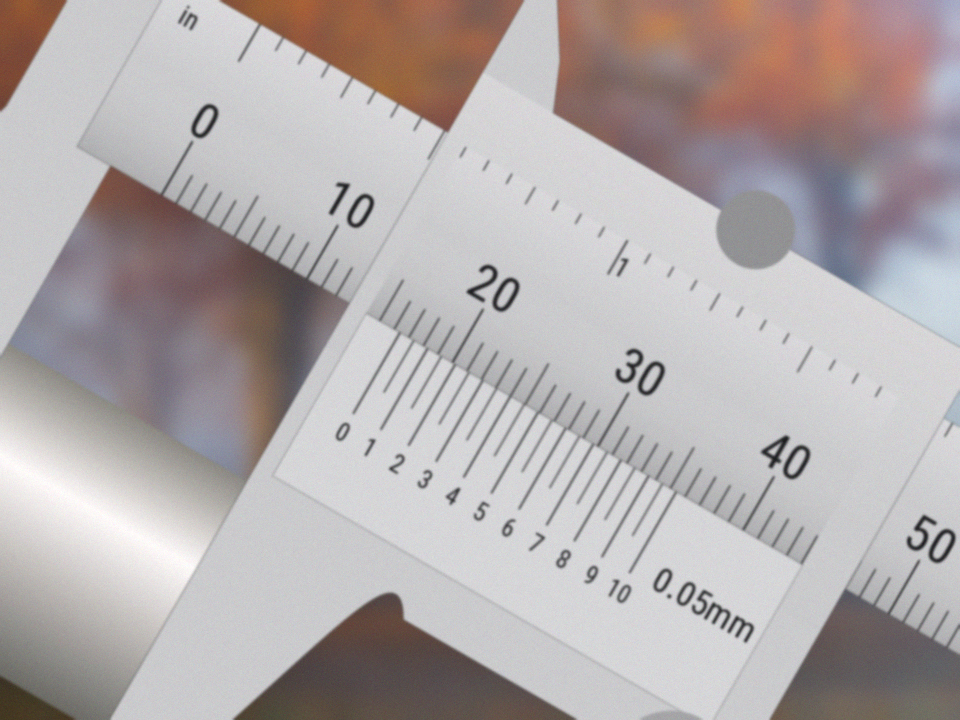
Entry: 16.4
